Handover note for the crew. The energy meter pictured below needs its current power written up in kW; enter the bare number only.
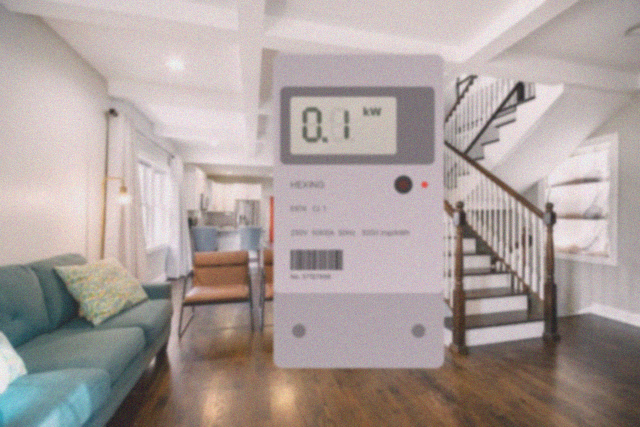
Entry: 0.1
